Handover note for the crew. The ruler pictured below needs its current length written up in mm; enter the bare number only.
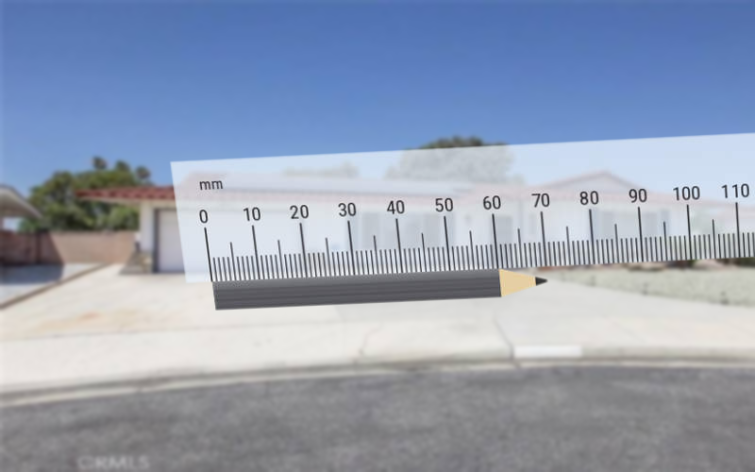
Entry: 70
